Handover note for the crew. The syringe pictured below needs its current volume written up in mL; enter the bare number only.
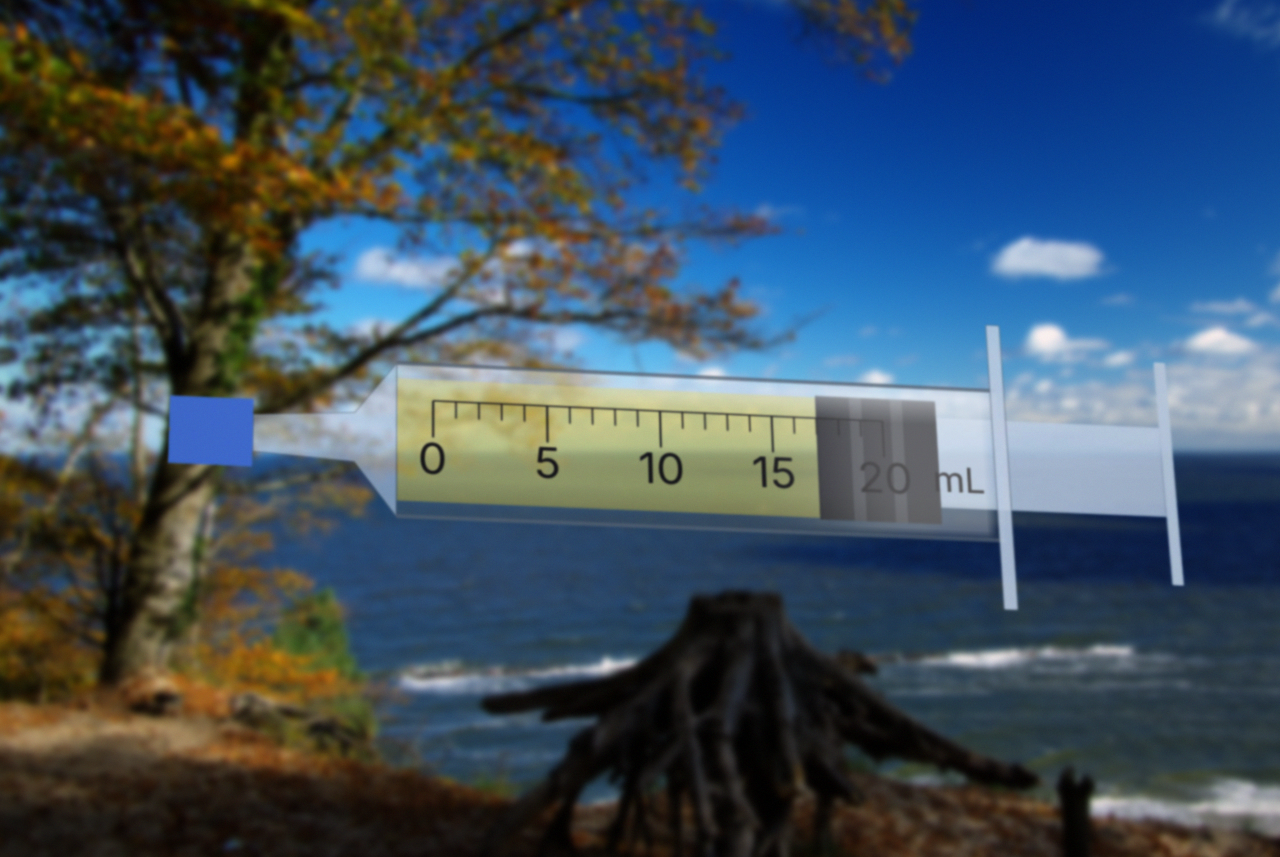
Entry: 17
